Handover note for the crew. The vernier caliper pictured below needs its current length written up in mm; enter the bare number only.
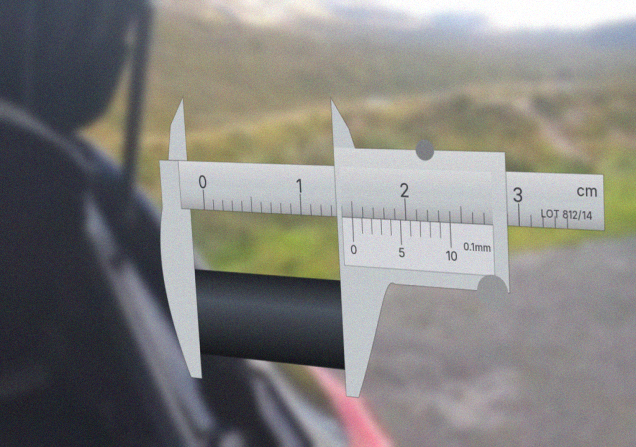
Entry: 15.0
